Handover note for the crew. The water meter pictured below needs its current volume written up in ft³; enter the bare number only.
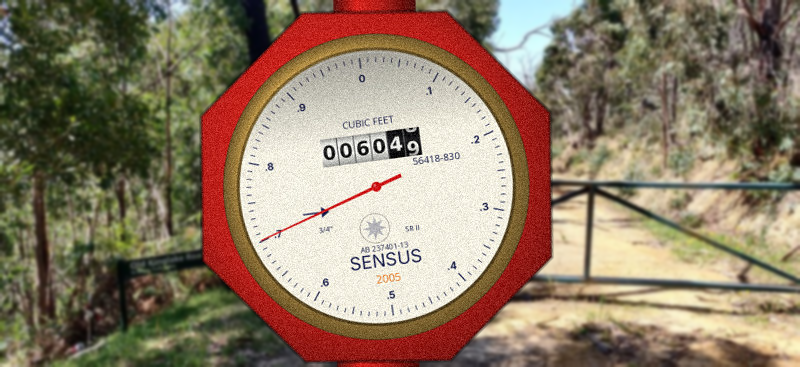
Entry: 6048.70
